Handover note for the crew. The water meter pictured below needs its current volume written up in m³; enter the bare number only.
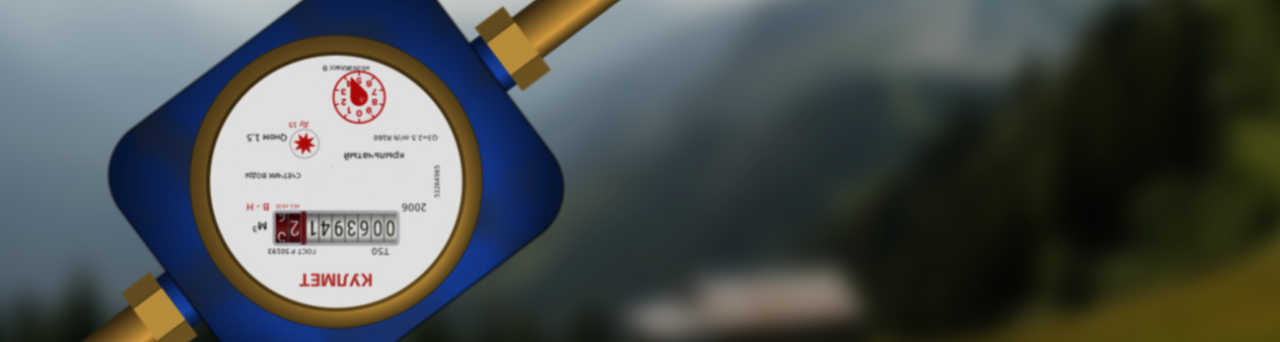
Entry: 63941.254
